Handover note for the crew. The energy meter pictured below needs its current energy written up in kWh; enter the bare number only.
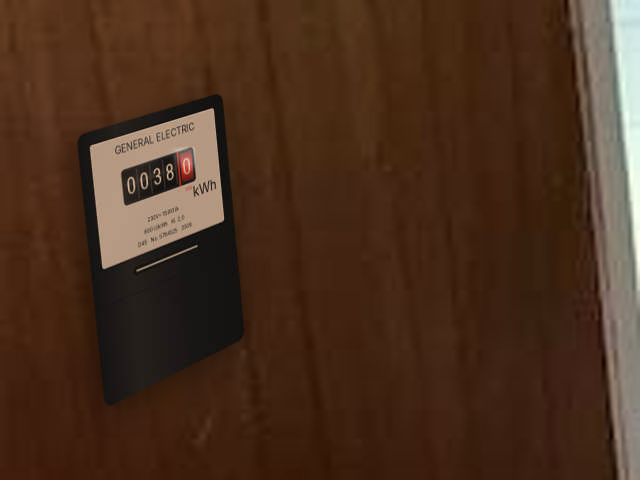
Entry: 38.0
